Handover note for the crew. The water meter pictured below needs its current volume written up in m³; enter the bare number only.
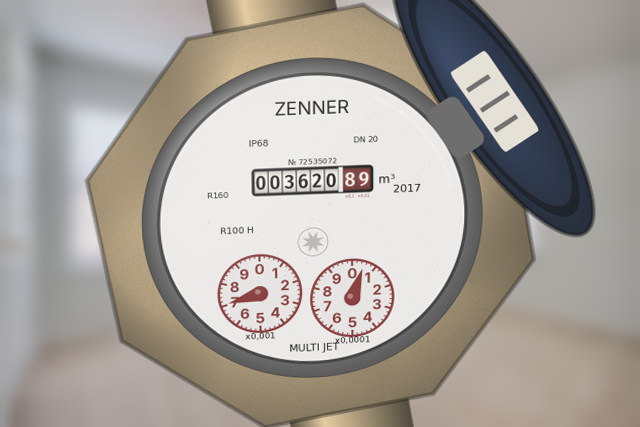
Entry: 3620.8970
